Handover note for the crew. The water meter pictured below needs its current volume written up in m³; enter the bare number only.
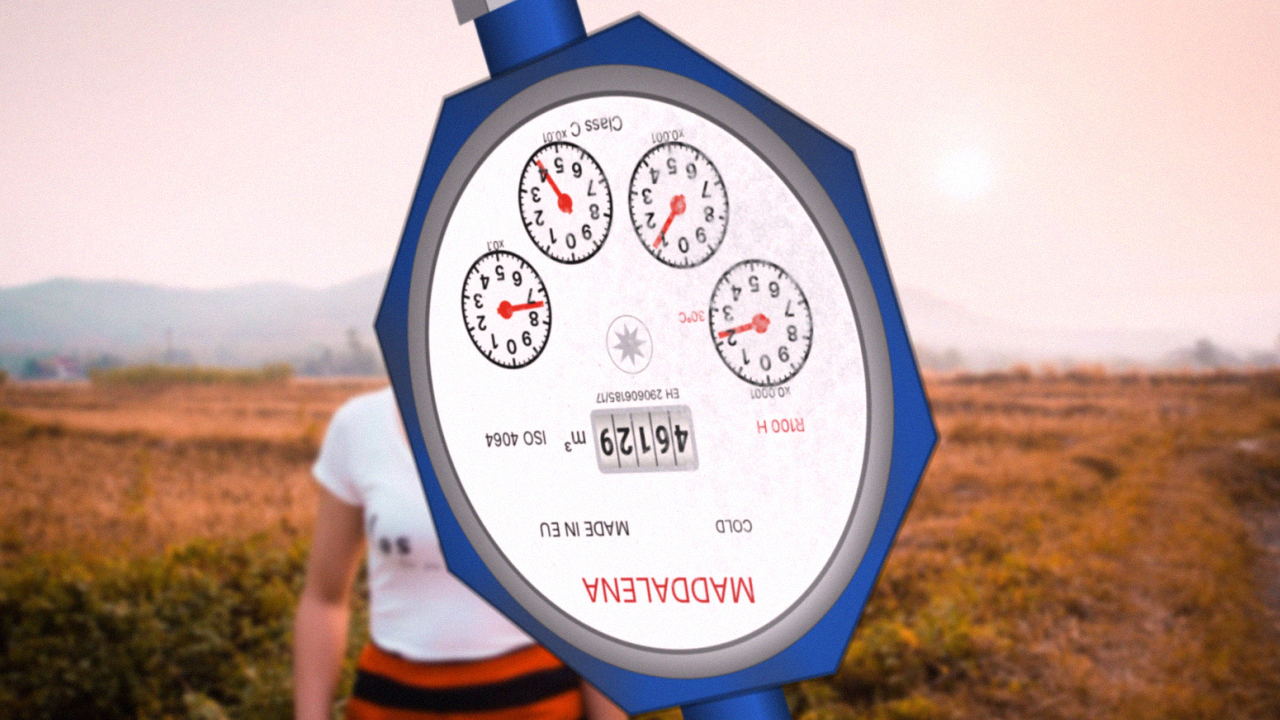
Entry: 46129.7412
